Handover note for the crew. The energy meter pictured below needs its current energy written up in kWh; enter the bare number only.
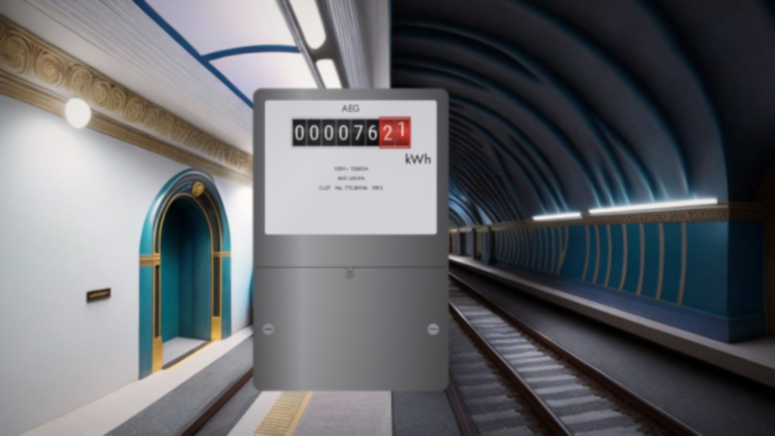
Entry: 76.21
